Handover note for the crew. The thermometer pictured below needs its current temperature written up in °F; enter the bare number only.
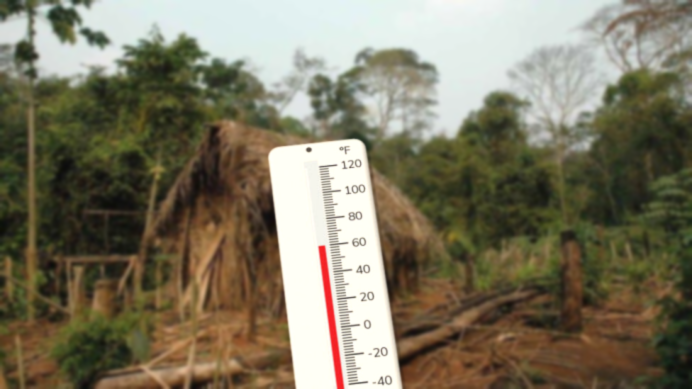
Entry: 60
